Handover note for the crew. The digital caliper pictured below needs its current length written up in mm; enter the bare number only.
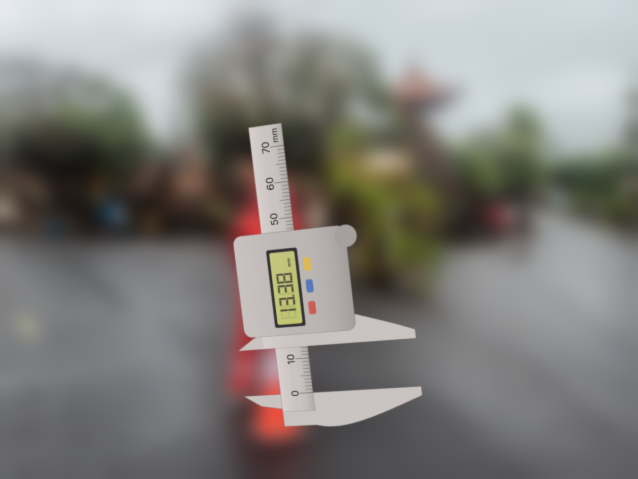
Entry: 13.38
